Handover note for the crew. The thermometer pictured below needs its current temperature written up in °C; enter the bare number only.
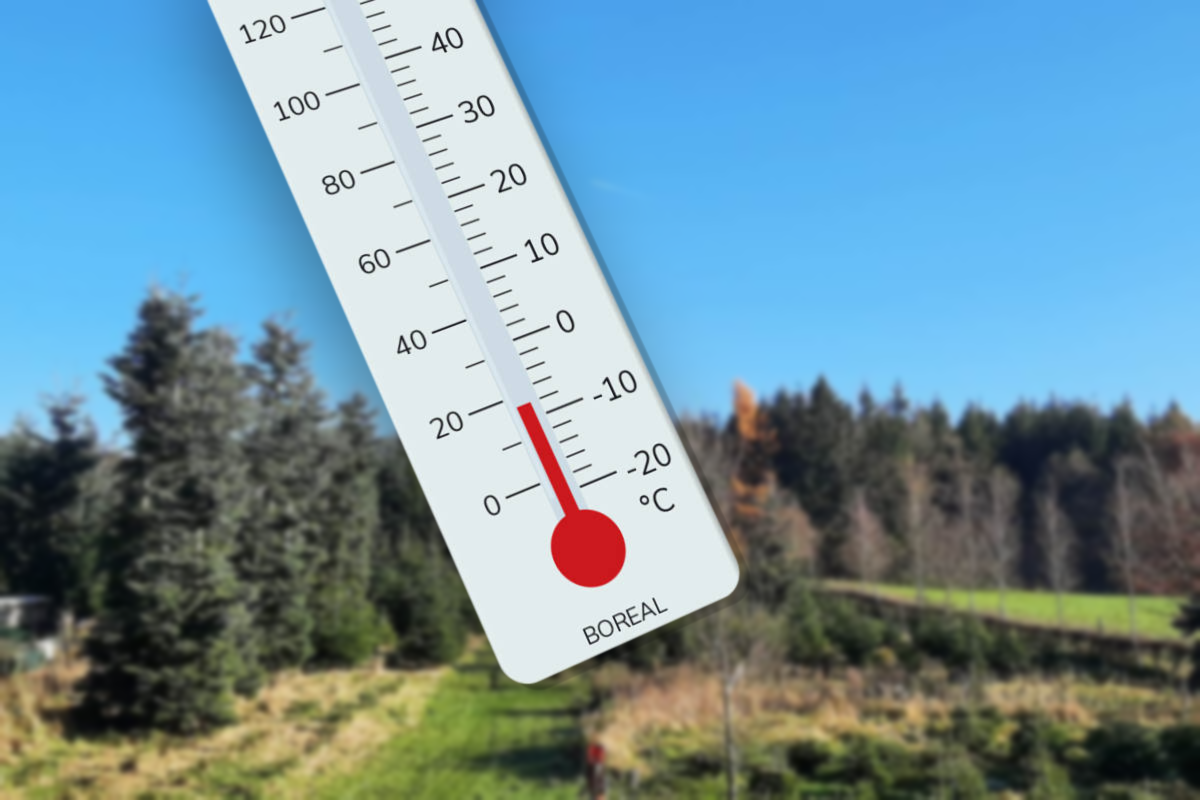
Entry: -8
